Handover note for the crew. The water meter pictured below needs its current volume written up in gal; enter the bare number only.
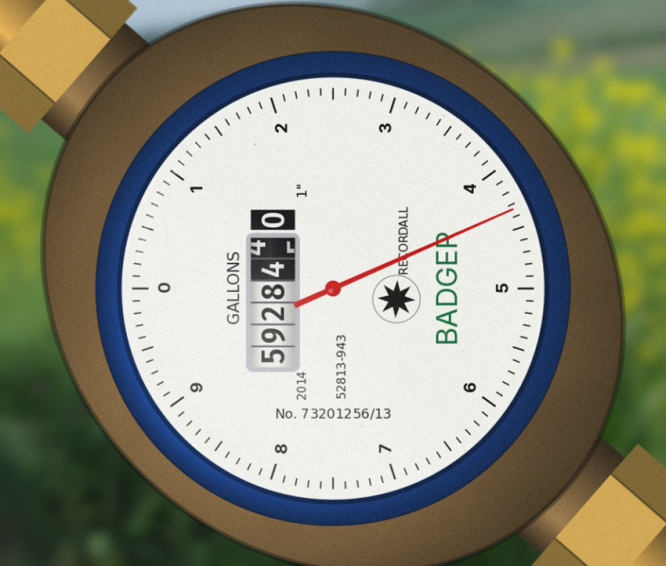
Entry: 5928444.3
